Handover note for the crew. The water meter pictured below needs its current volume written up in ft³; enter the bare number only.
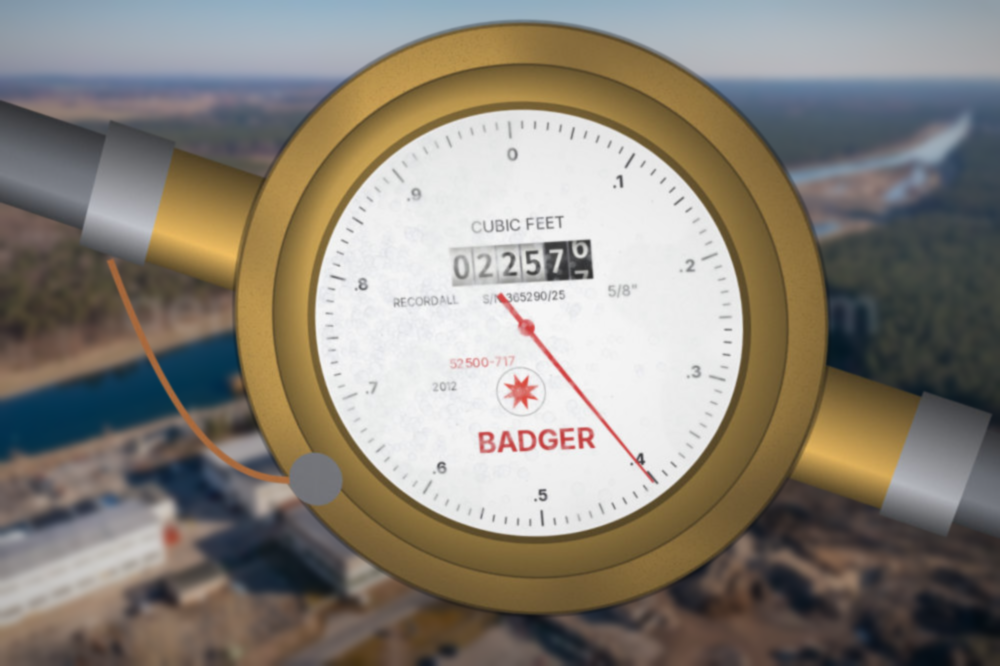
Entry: 22576.40
